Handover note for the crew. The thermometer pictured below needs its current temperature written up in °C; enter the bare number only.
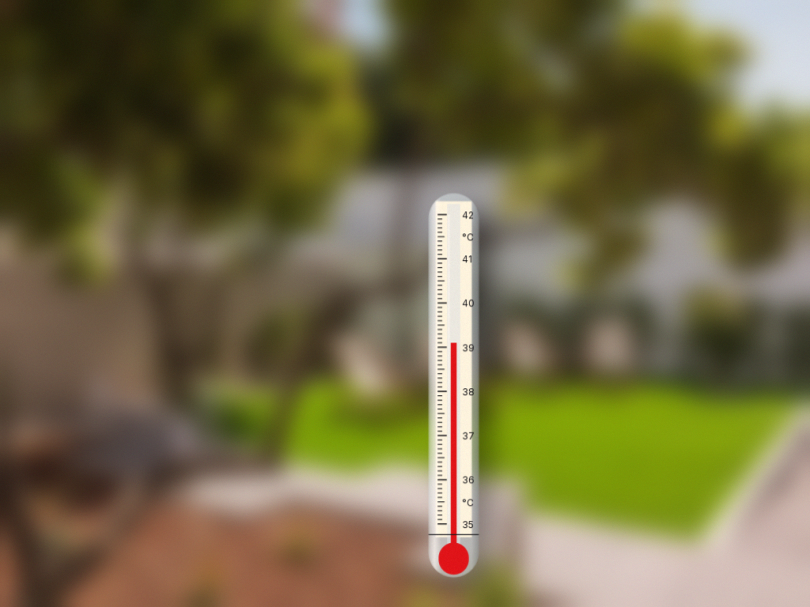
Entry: 39.1
